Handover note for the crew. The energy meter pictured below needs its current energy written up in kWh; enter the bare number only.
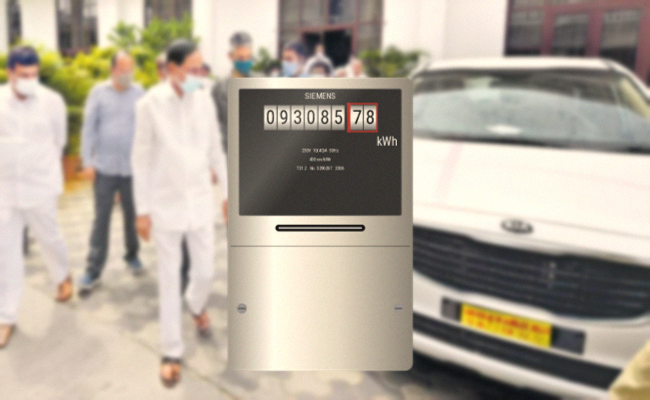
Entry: 93085.78
